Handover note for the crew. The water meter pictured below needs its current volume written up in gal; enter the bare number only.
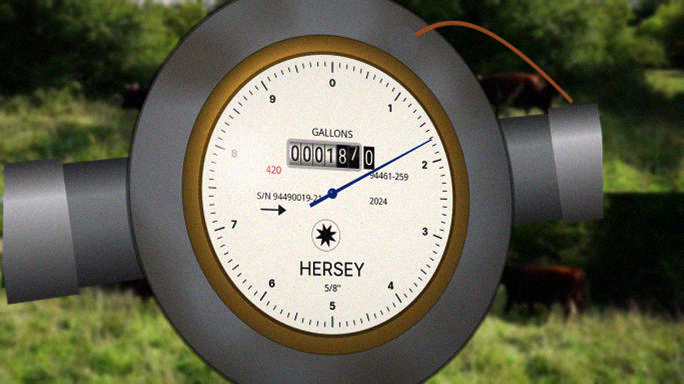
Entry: 1871.7
